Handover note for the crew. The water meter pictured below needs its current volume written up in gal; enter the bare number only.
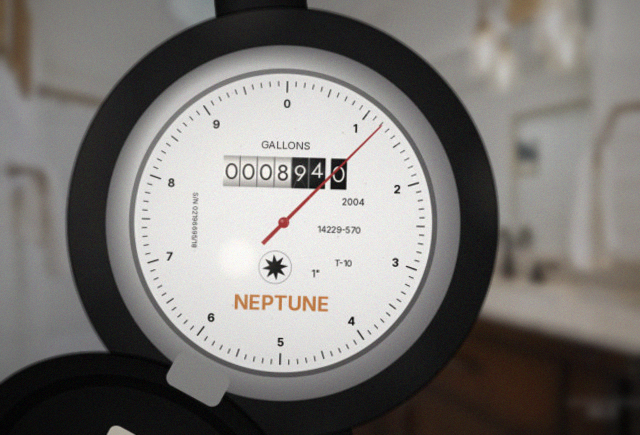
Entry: 8941.2
